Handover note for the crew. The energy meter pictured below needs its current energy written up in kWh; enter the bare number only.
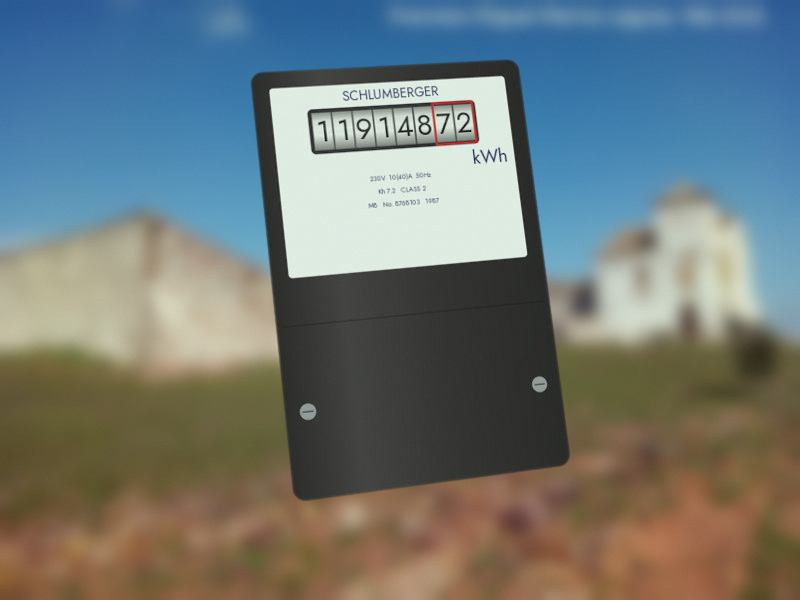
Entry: 119148.72
